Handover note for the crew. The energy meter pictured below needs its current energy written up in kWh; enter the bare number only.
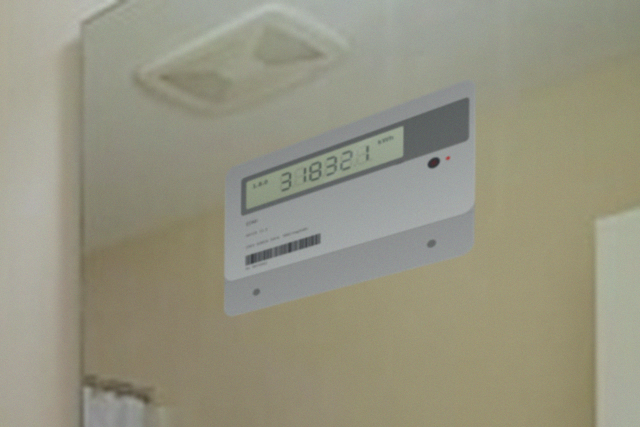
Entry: 318321
